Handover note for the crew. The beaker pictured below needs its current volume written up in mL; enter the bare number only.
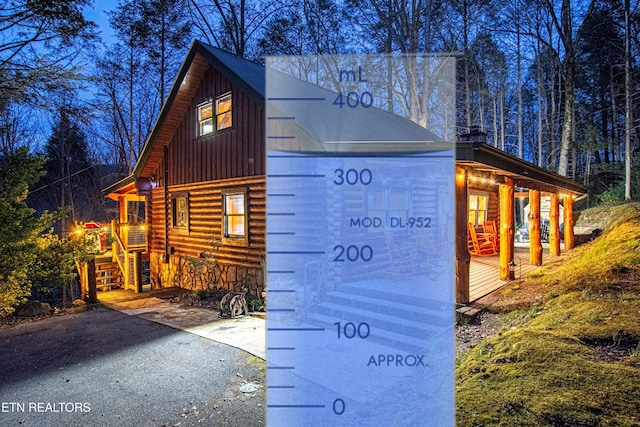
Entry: 325
